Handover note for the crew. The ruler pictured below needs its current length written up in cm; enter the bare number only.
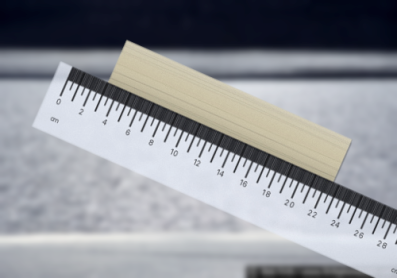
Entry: 19.5
